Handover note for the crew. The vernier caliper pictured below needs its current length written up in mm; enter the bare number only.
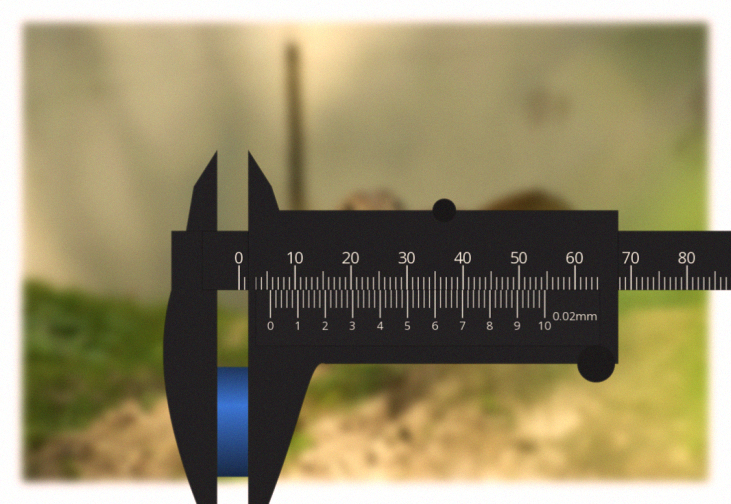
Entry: 5.6
